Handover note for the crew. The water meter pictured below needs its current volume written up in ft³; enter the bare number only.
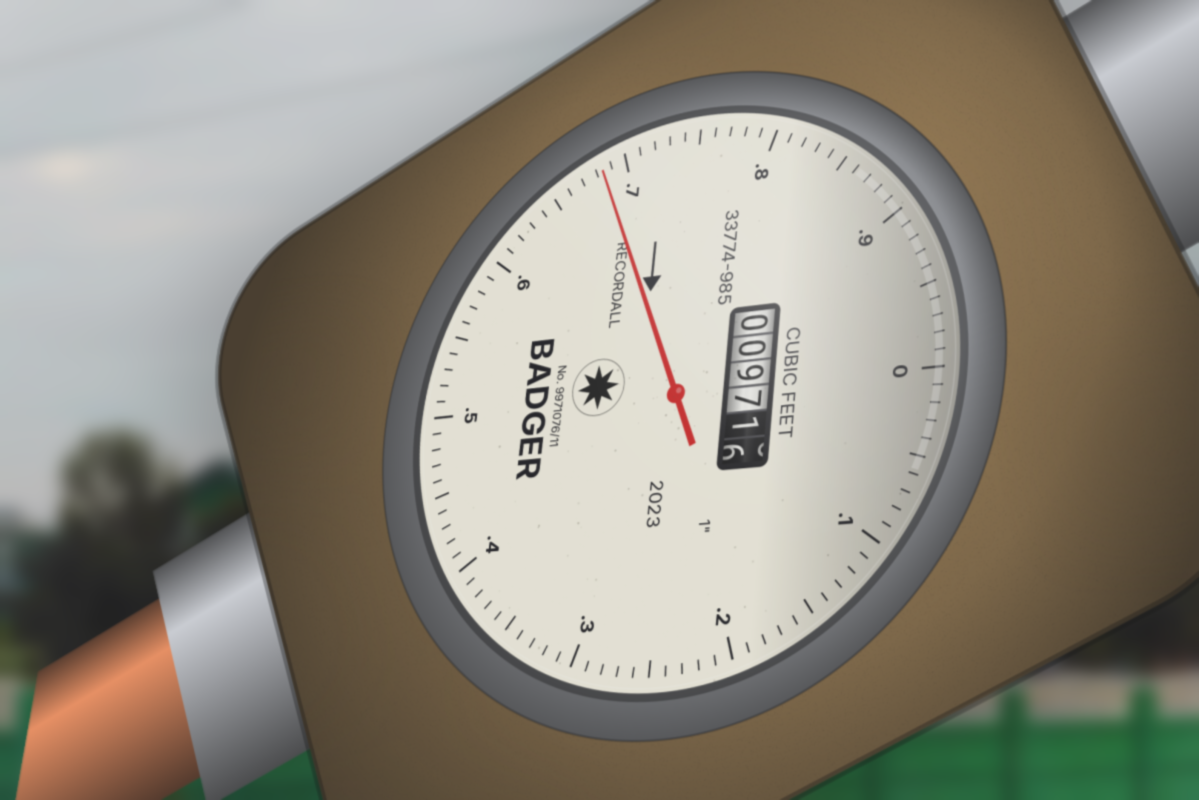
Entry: 9715.68
